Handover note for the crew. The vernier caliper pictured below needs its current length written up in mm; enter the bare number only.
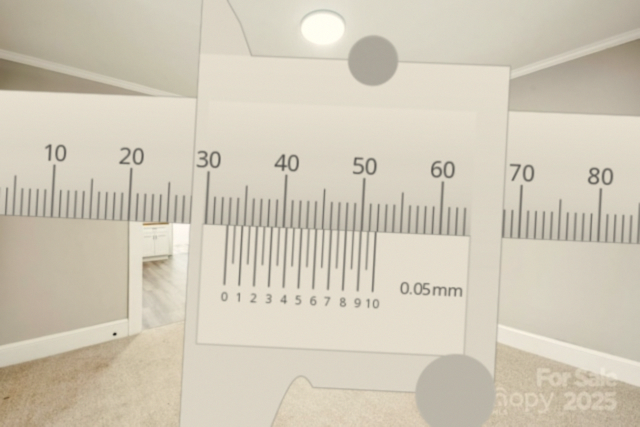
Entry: 32.8
